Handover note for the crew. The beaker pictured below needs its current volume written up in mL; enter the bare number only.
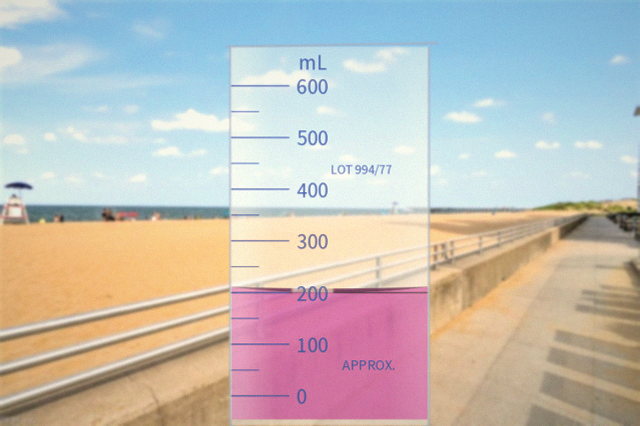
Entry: 200
